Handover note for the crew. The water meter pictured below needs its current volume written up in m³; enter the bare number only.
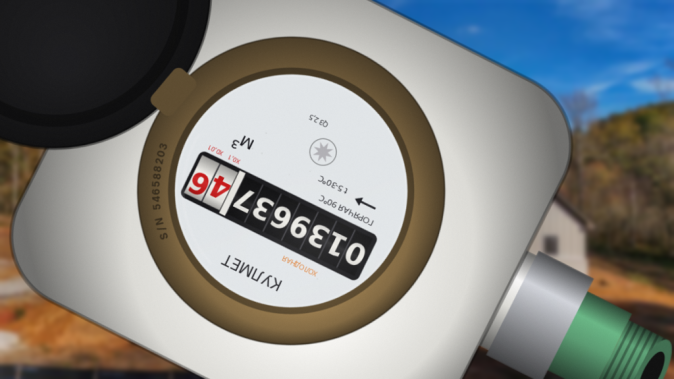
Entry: 139637.46
